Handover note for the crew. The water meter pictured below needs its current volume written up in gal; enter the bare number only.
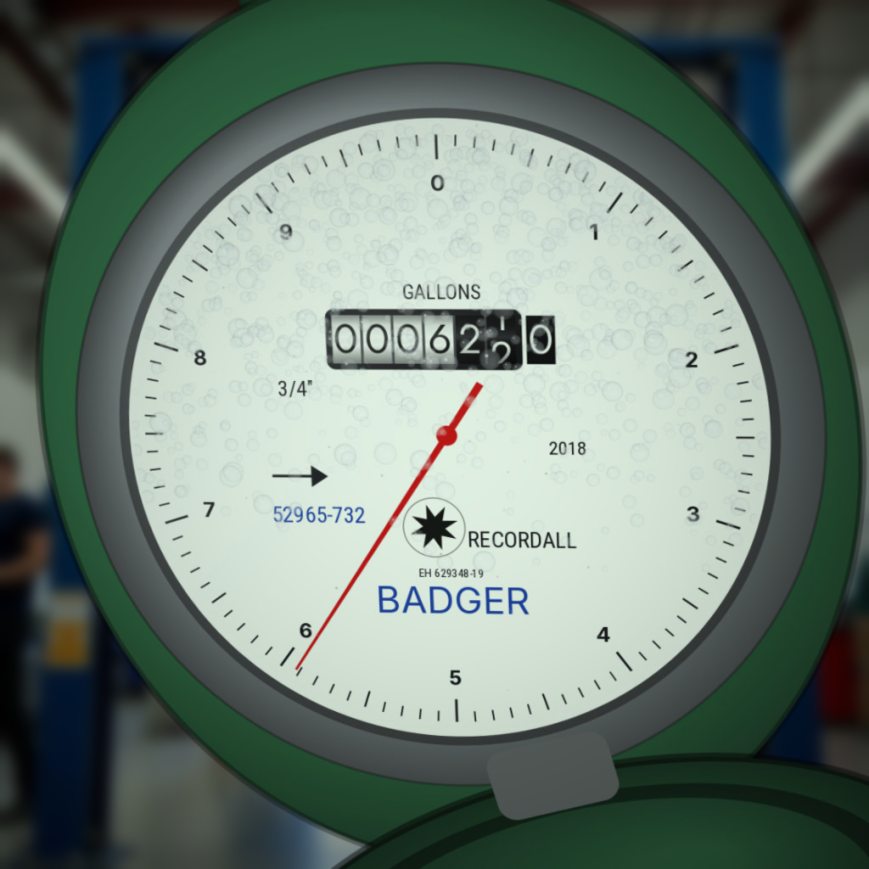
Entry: 6215.9
